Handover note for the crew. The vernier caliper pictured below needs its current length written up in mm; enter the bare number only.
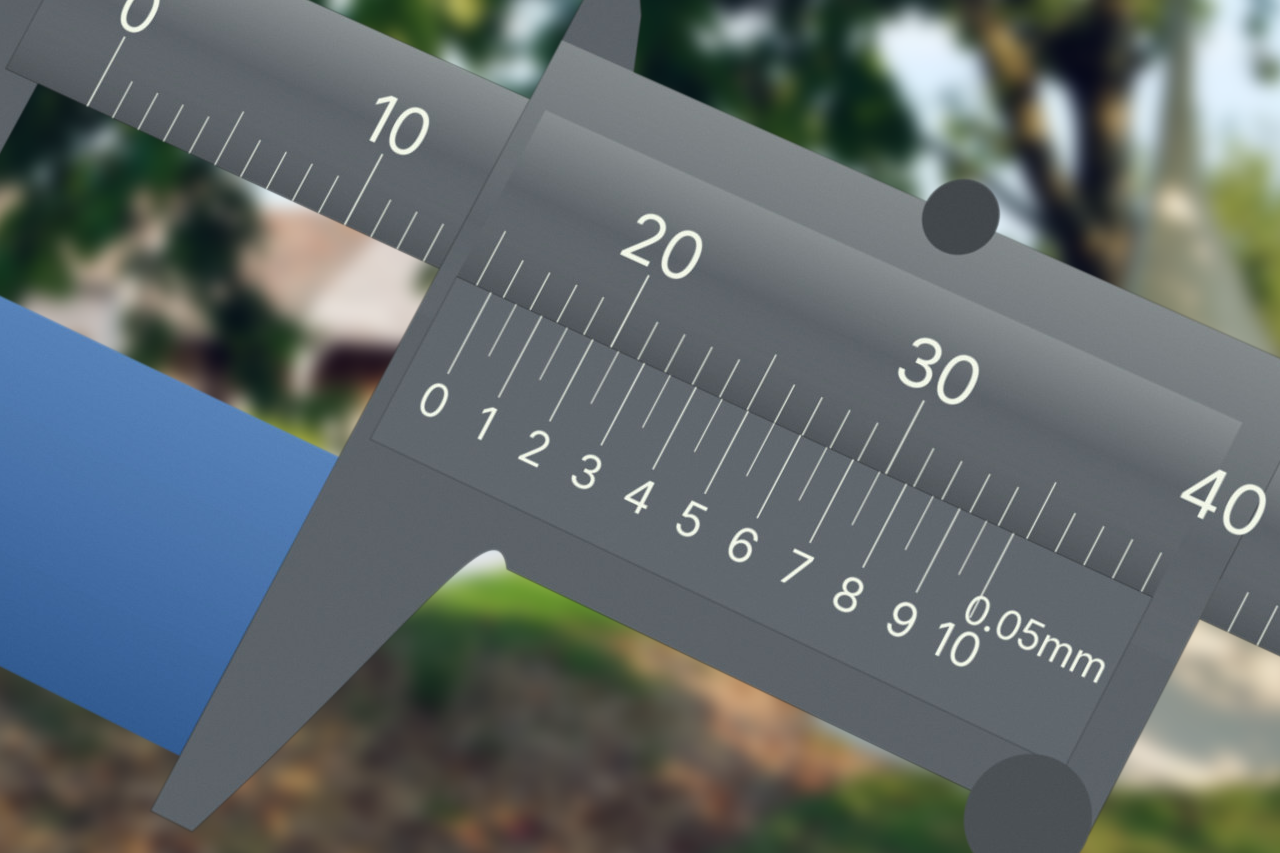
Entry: 15.55
